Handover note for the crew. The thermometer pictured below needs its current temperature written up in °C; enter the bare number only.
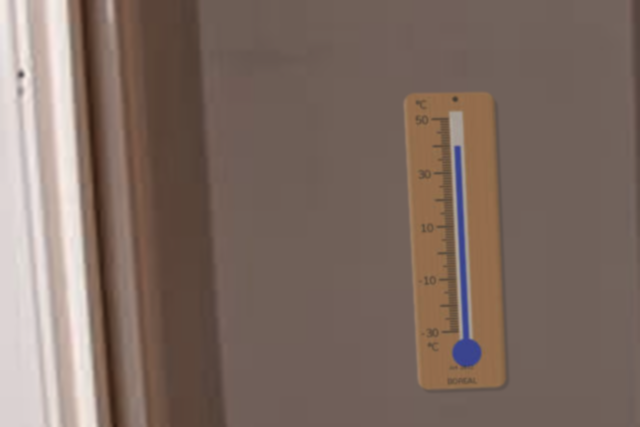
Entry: 40
